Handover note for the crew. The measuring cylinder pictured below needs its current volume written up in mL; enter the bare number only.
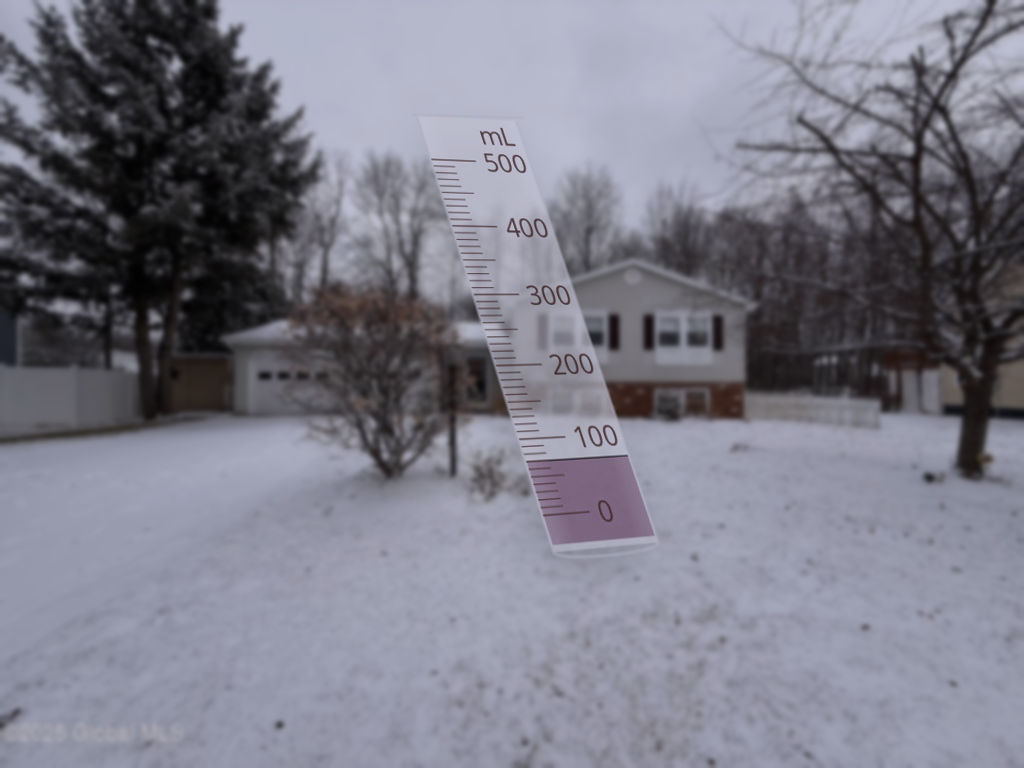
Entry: 70
